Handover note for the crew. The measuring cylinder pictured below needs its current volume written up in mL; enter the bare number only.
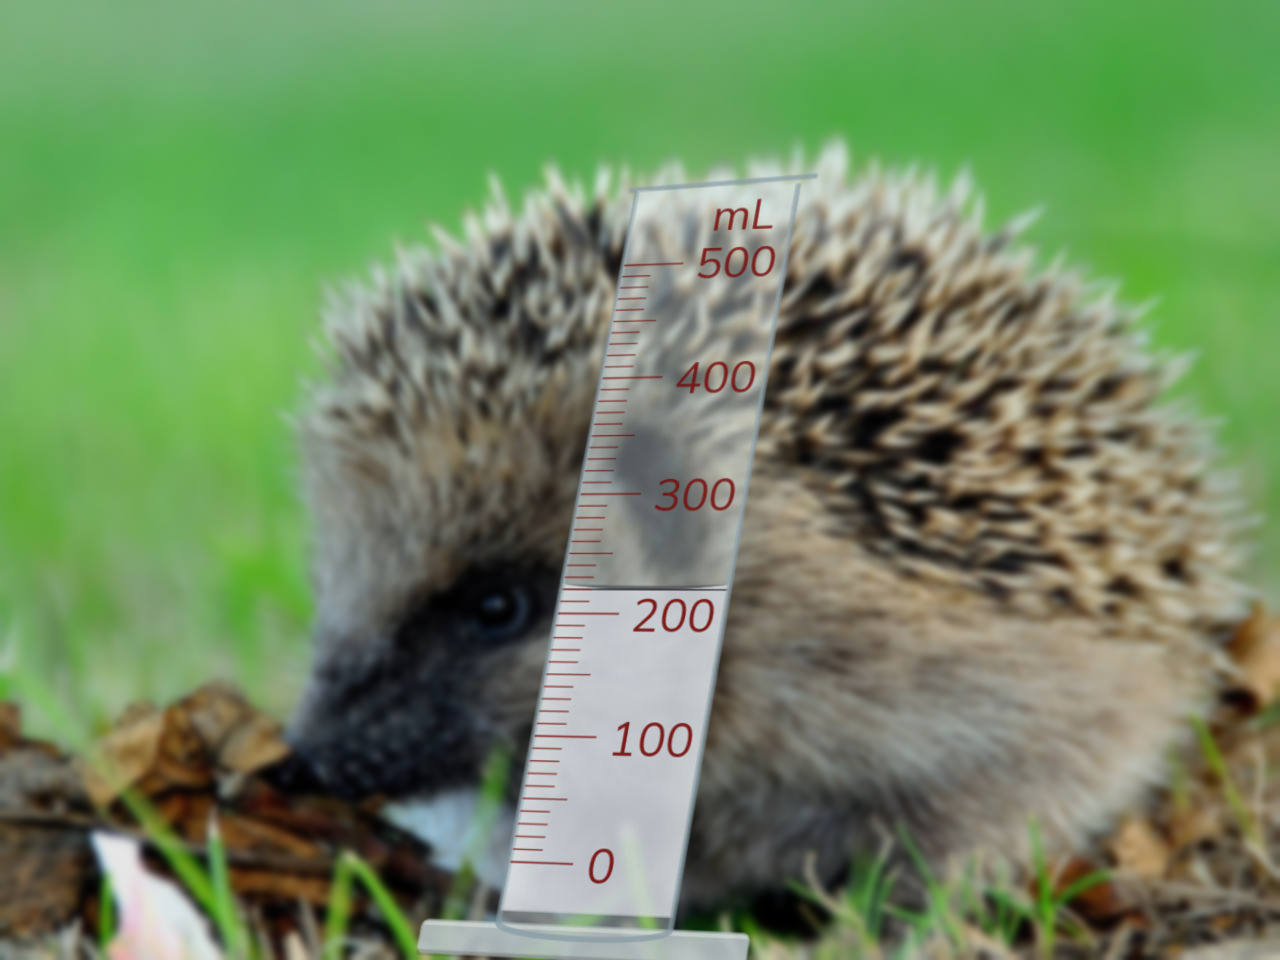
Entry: 220
